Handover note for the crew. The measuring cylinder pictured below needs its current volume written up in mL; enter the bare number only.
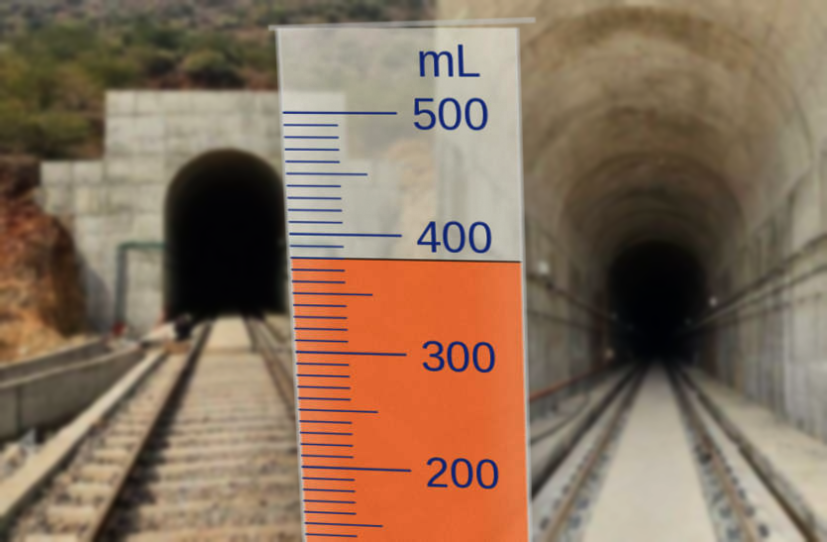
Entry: 380
